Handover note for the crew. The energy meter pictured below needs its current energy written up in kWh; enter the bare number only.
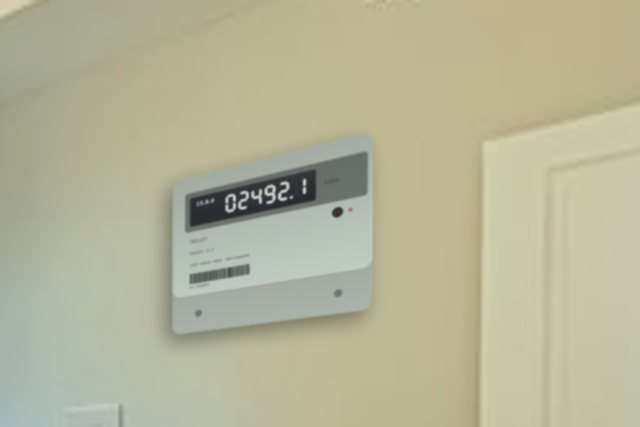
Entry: 2492.1
